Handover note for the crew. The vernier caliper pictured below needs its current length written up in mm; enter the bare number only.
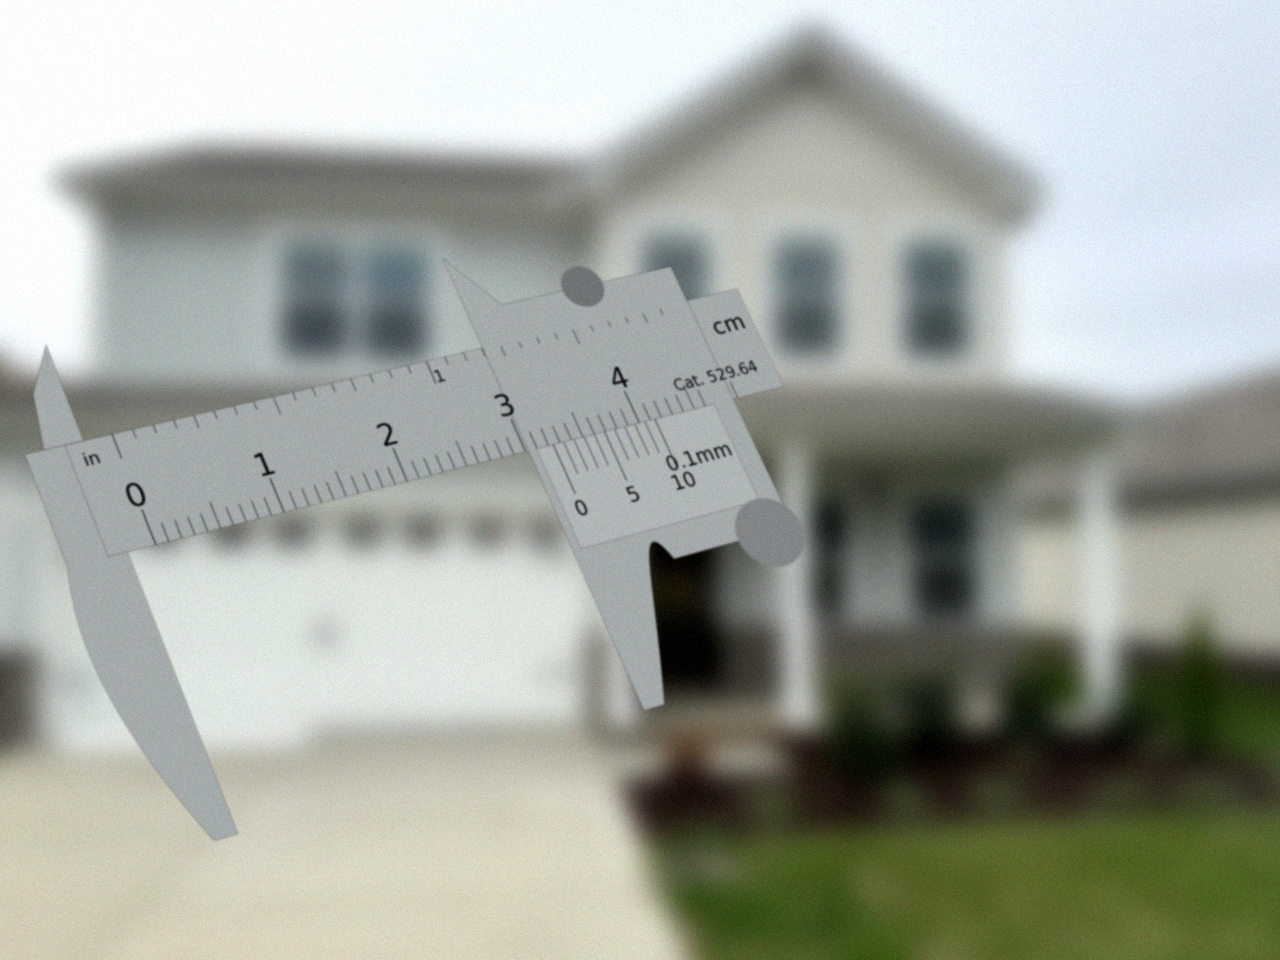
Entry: 32.4
